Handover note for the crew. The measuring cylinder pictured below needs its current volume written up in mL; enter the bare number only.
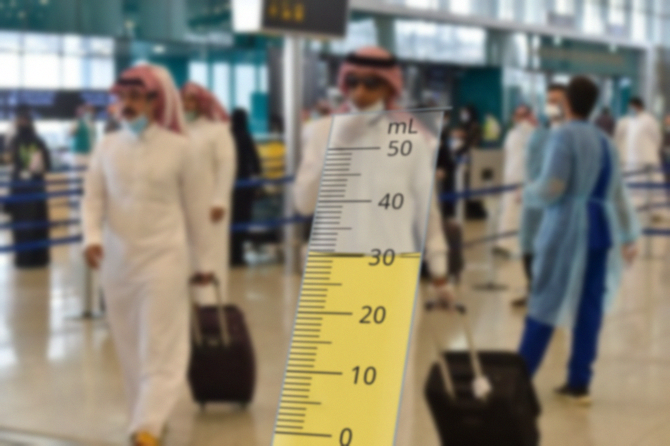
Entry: 30
